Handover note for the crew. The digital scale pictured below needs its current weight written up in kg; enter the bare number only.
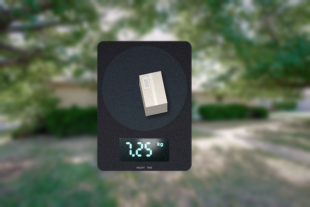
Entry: 7.25
